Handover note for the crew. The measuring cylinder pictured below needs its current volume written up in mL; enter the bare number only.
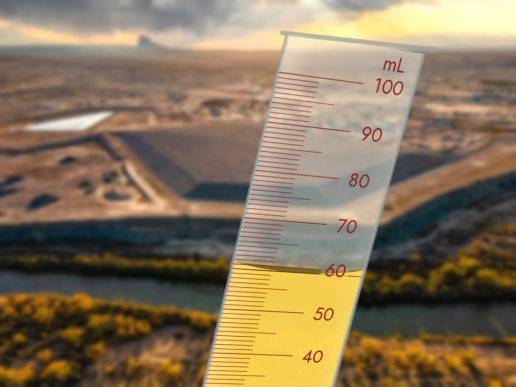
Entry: 59
